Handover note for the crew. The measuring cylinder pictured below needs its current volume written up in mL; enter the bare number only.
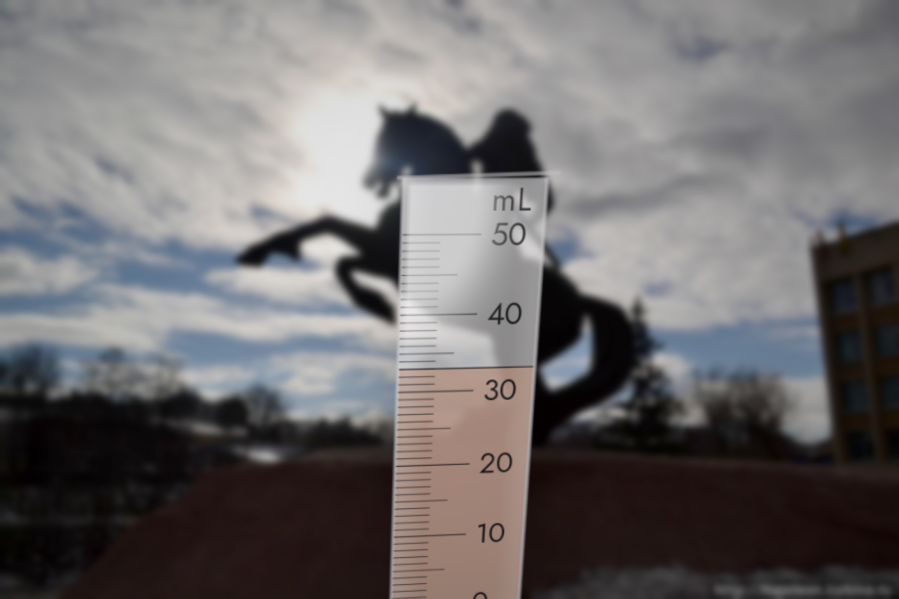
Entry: 33
